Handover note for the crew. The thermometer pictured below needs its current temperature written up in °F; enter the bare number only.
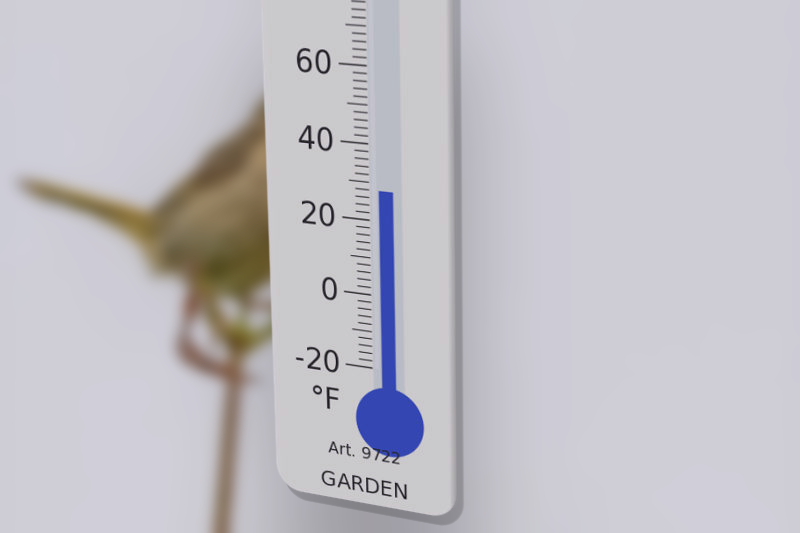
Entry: 28
